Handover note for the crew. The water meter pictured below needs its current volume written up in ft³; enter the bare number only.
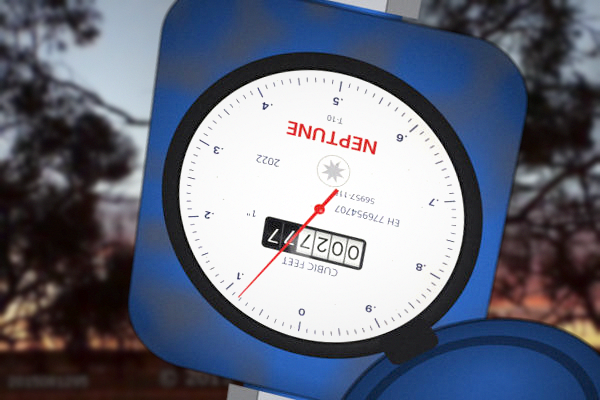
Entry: 2777.08
